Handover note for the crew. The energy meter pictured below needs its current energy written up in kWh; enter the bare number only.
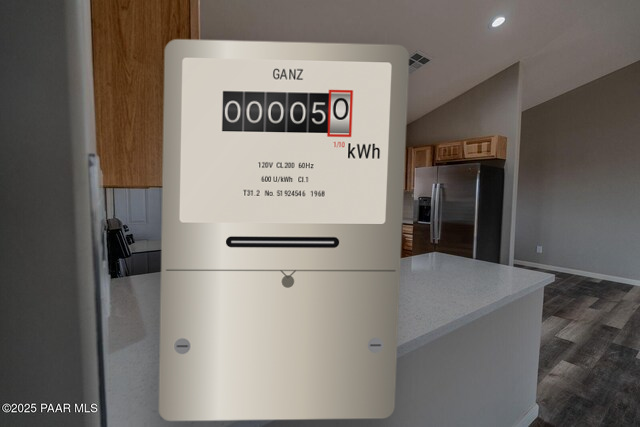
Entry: 5.0
